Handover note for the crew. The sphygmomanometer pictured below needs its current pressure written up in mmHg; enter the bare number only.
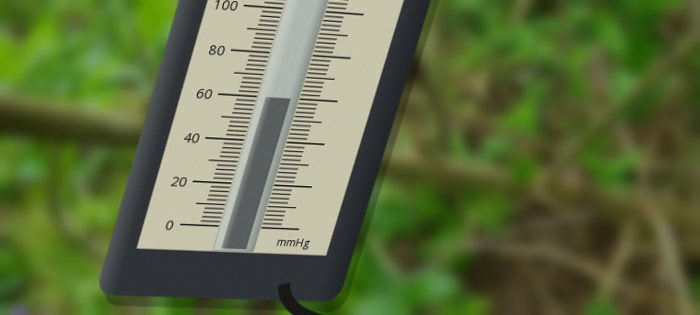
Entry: 60
